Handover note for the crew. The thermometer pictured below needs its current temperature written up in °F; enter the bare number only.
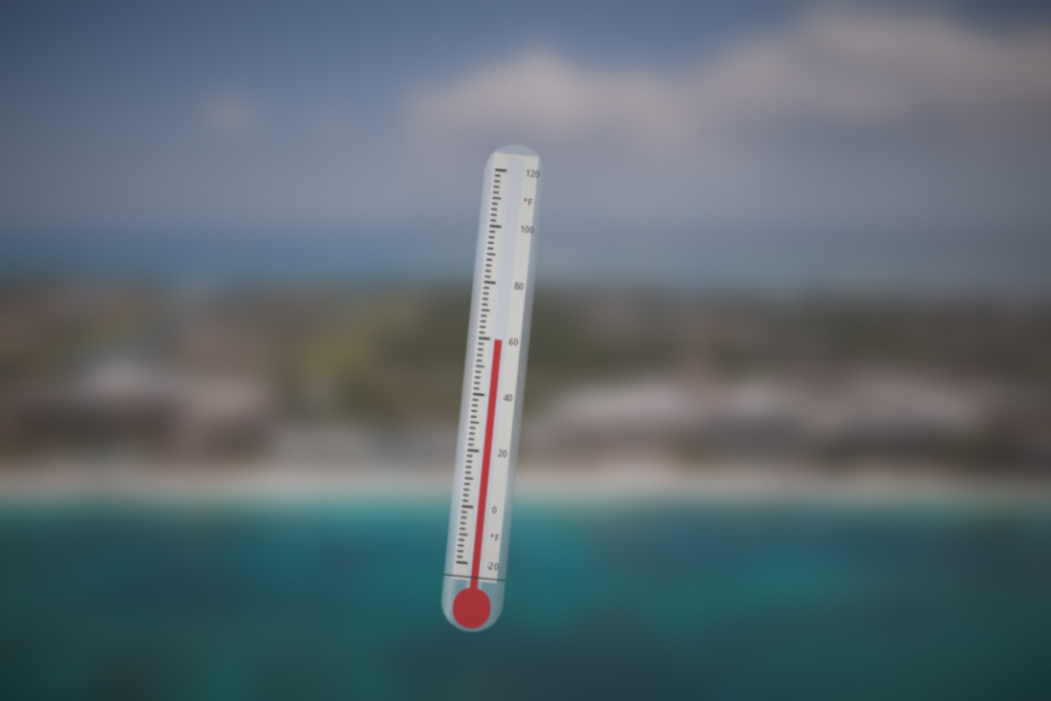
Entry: 60
